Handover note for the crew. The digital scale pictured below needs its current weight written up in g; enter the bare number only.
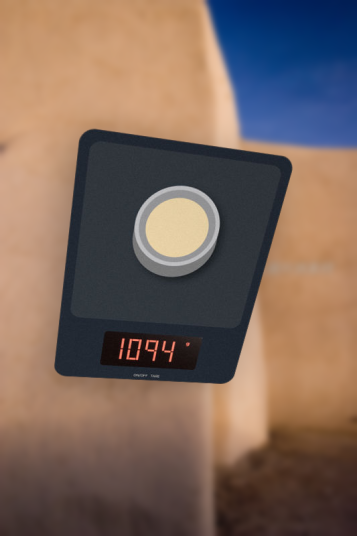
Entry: 1094
